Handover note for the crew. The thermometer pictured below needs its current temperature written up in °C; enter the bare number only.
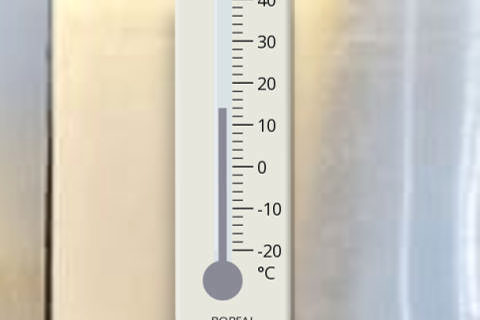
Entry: 14
